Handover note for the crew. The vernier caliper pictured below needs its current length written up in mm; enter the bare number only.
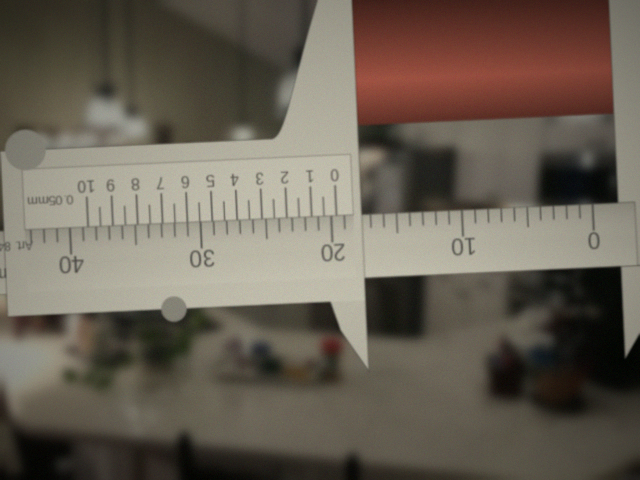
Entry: 19.6
